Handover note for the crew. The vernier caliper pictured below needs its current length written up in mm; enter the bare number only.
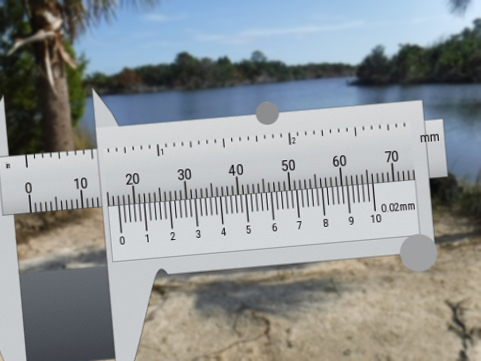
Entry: 17.0
